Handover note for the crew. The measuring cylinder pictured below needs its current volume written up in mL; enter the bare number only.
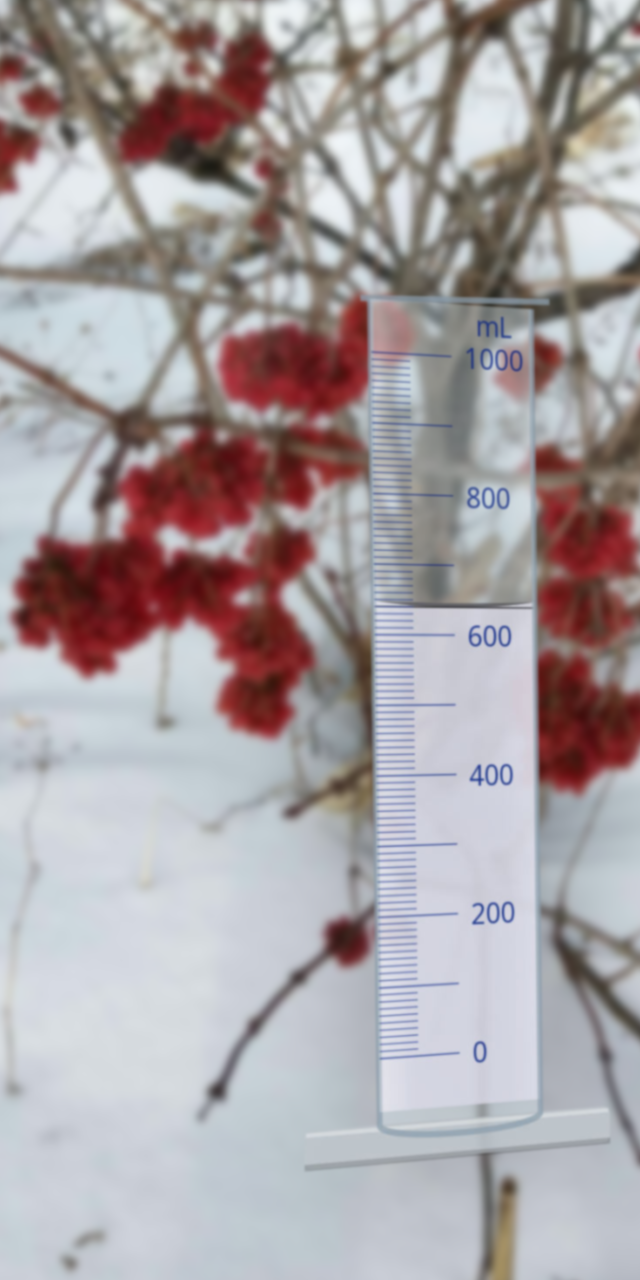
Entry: 640
